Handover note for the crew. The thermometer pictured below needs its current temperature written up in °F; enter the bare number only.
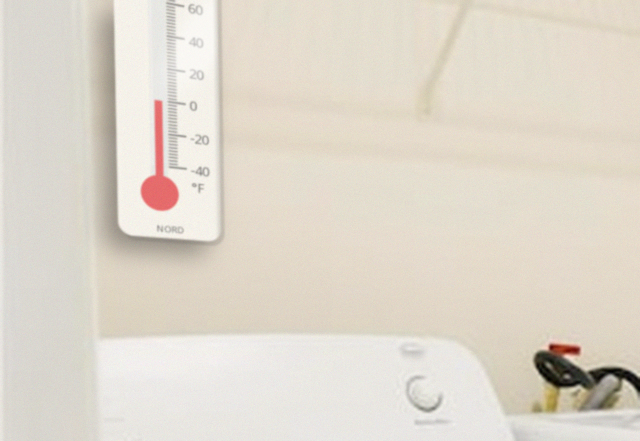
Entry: 0
